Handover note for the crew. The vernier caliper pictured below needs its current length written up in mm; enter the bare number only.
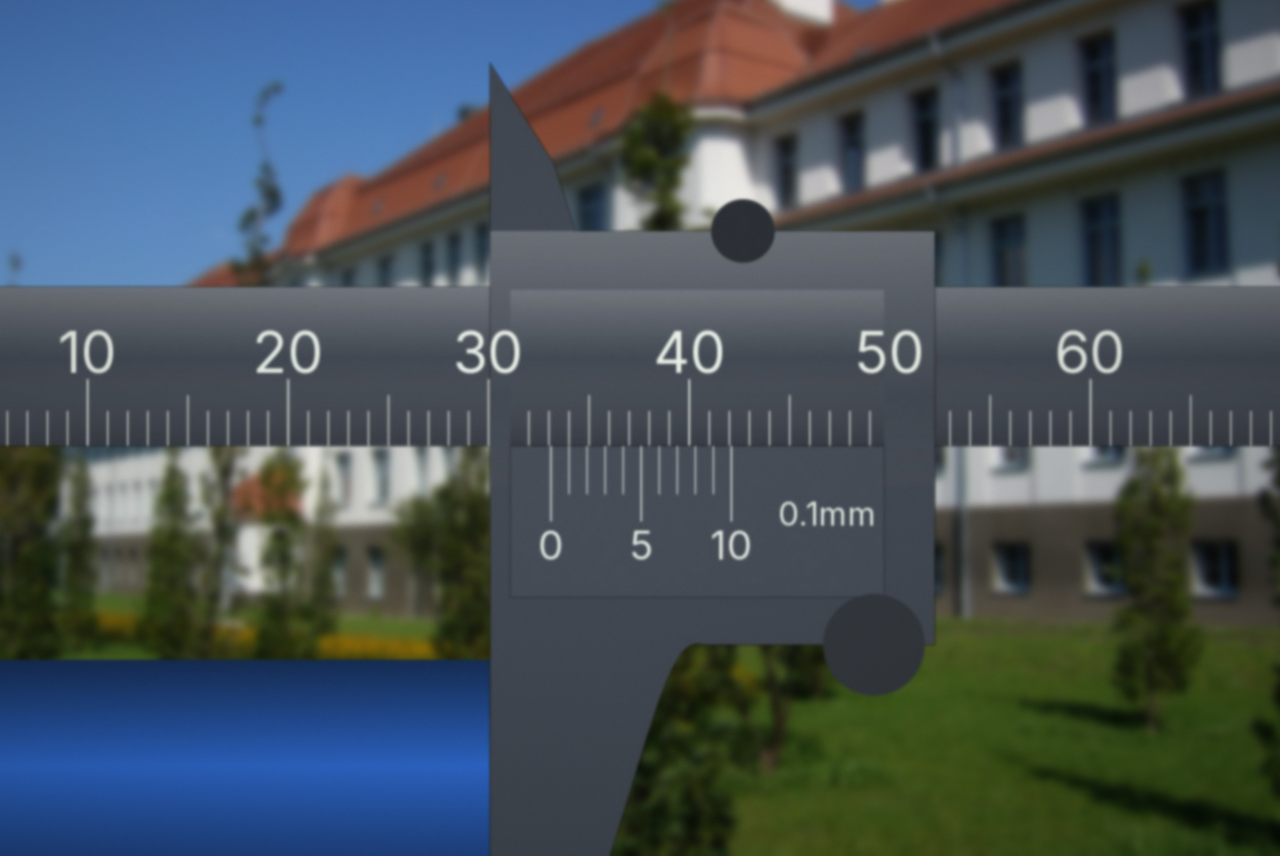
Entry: 33.1
